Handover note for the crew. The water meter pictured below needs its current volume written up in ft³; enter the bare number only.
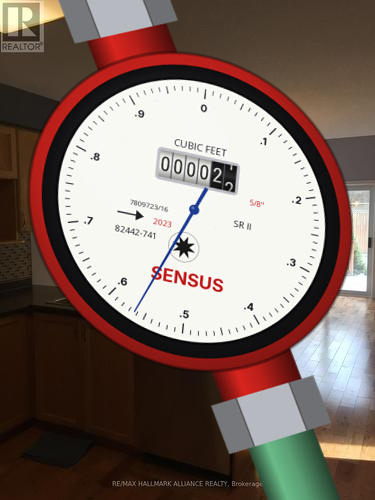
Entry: 21.56
